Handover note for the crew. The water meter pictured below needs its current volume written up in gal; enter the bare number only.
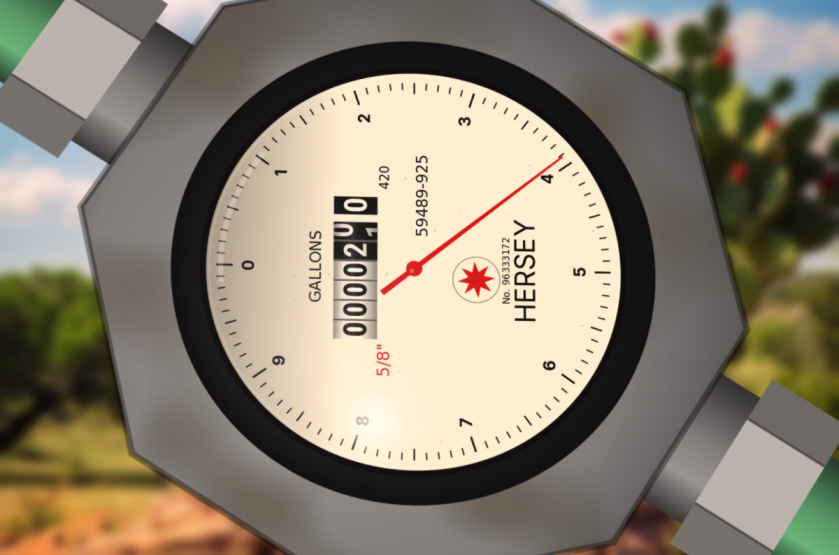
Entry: 203.9
